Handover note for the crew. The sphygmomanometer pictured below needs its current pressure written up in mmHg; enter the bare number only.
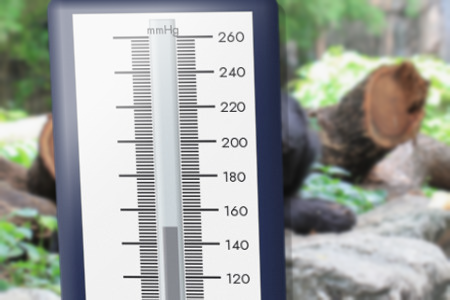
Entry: 150
